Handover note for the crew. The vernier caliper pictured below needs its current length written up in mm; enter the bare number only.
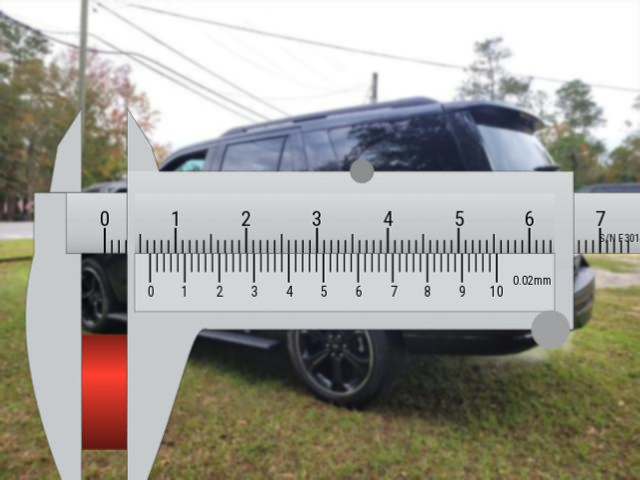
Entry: 6.4
